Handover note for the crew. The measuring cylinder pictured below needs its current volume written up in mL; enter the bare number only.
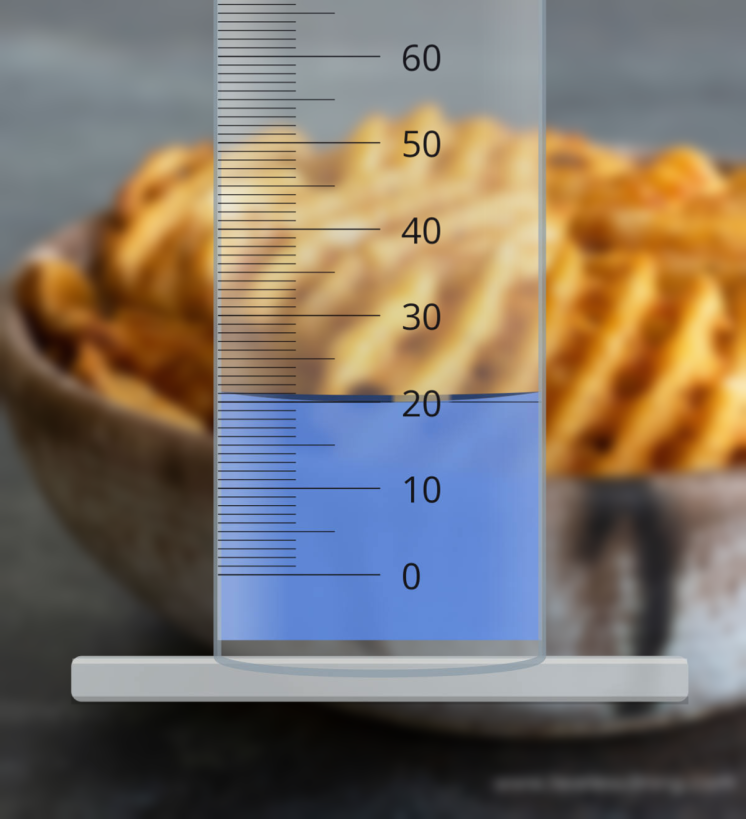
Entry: 20
